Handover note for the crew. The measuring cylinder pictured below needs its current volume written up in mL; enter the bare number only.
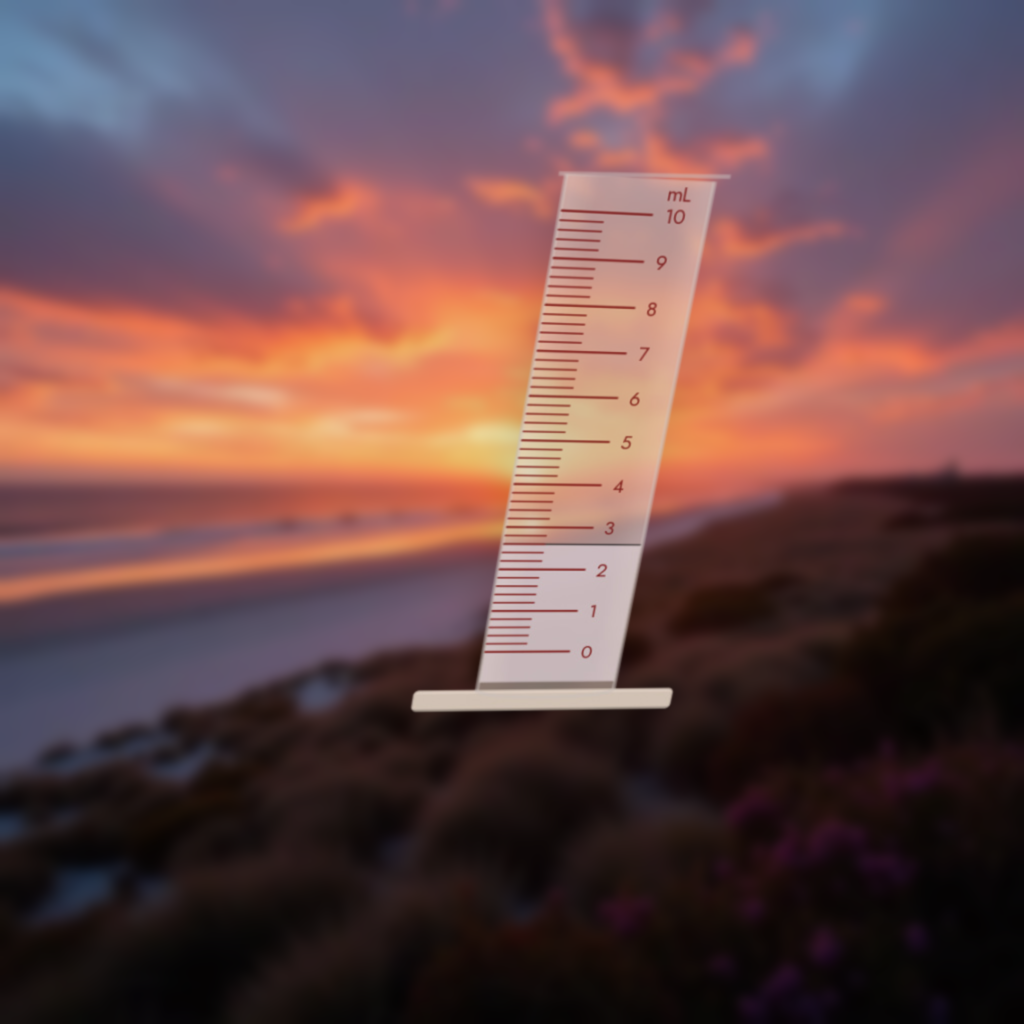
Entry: 2.6
